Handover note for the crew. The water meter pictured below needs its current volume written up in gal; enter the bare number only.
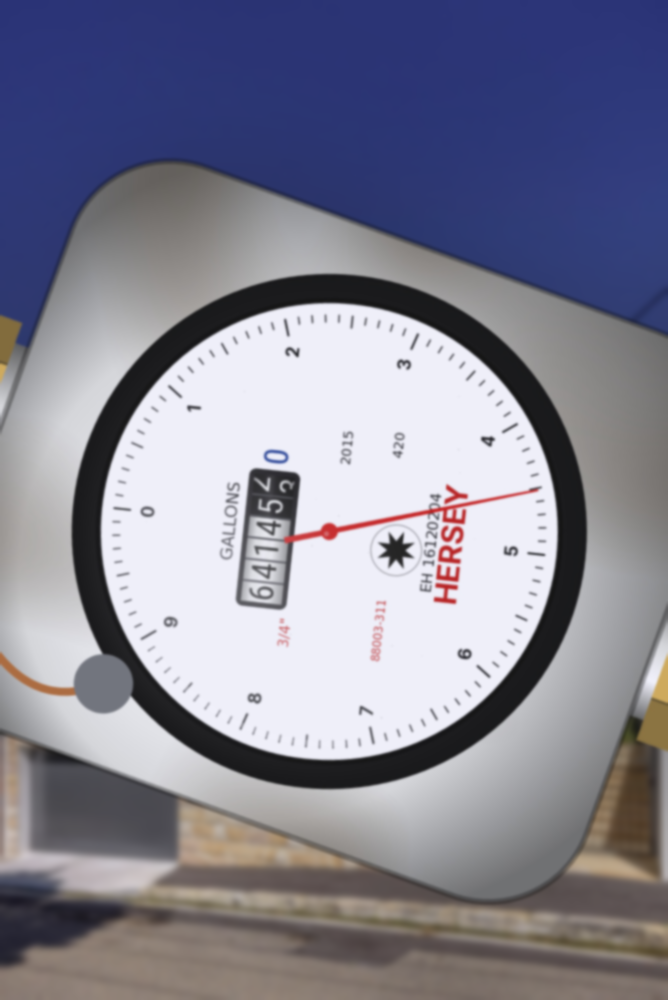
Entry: 6414524.5
